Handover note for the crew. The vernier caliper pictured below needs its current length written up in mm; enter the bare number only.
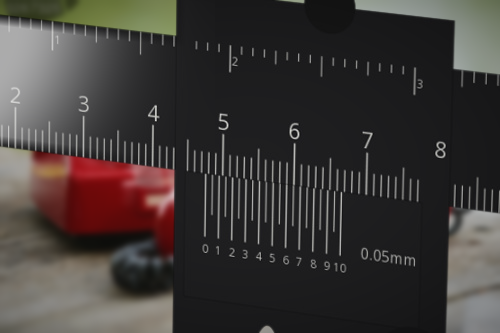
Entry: 47.6
